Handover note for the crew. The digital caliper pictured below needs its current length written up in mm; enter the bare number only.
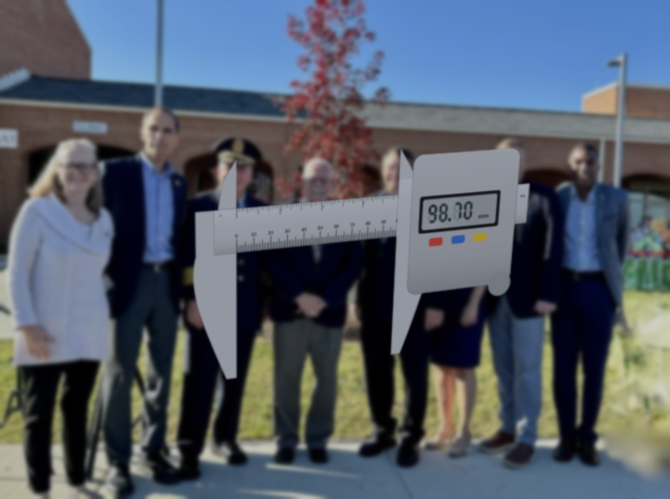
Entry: 98.70
